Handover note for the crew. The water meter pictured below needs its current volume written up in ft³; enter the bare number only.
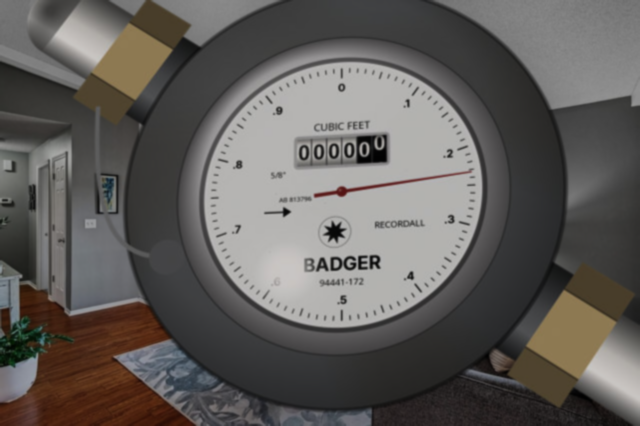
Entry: 0.23
